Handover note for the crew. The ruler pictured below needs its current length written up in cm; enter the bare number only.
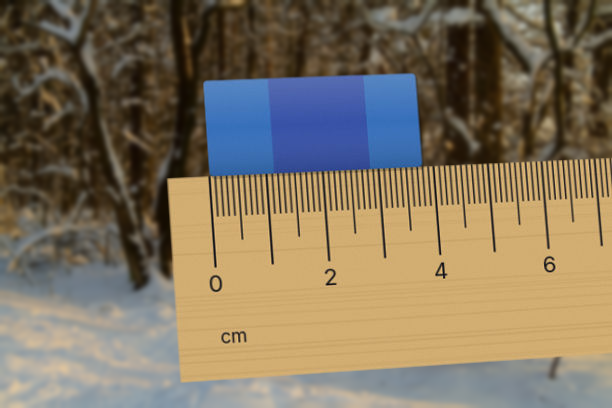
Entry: 3.8
